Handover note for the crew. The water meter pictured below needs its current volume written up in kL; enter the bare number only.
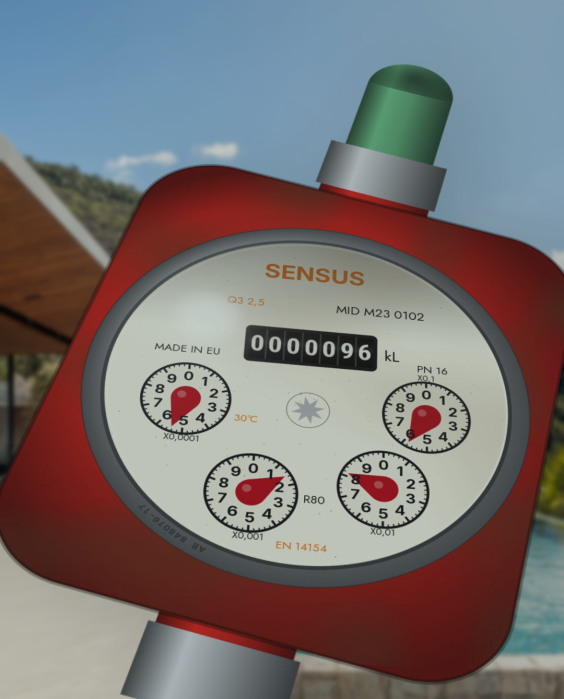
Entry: 96.5815
